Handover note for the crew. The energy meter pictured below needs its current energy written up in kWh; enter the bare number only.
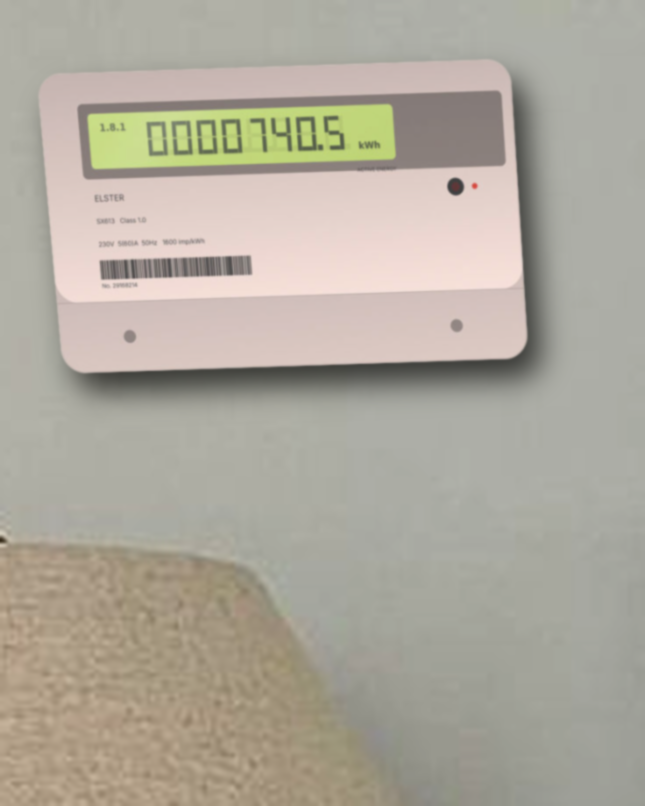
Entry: 740.5
